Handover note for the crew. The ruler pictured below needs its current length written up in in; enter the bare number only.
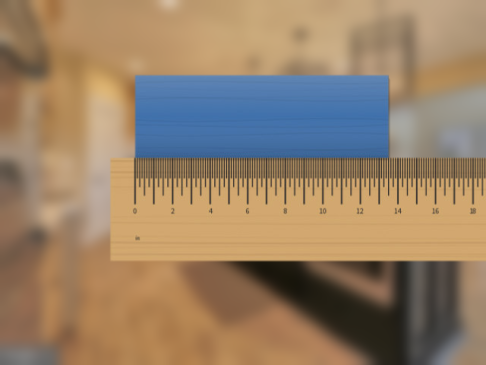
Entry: 13.5
